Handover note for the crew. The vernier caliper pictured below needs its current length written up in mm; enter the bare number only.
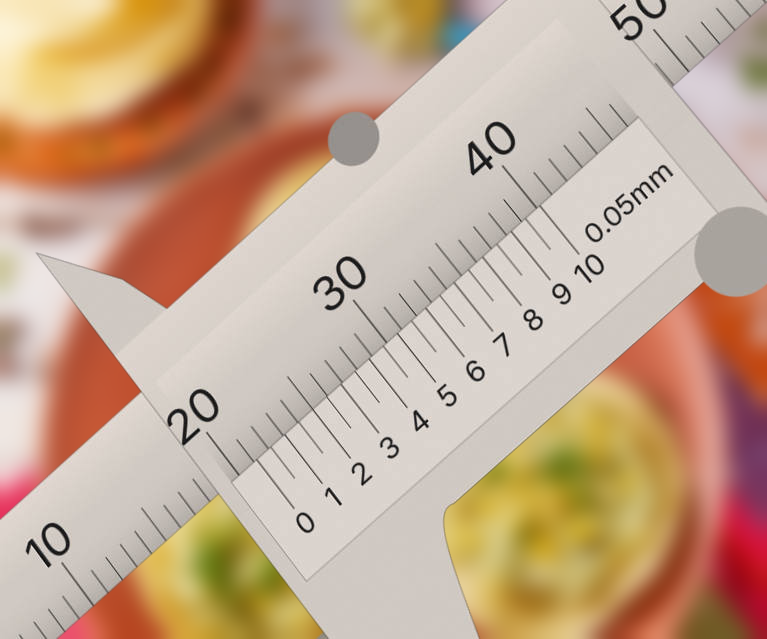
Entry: 21.2
